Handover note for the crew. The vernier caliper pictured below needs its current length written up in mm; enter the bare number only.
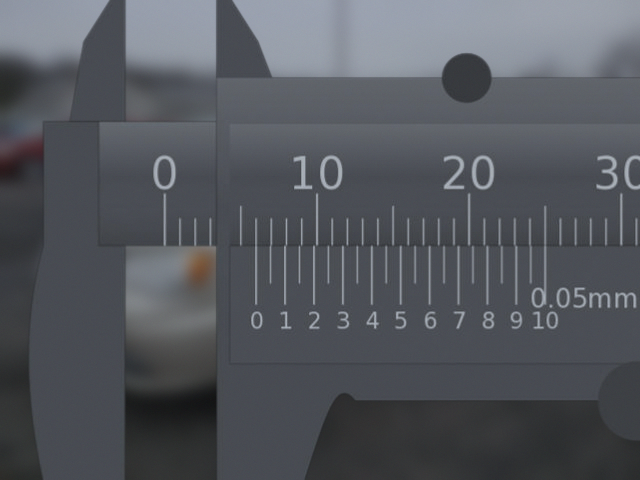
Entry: 6.0
